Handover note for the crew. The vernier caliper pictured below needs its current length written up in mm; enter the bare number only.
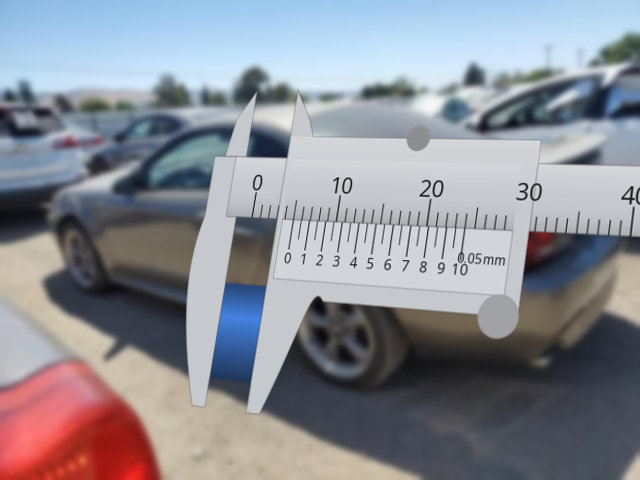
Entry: 5.0
